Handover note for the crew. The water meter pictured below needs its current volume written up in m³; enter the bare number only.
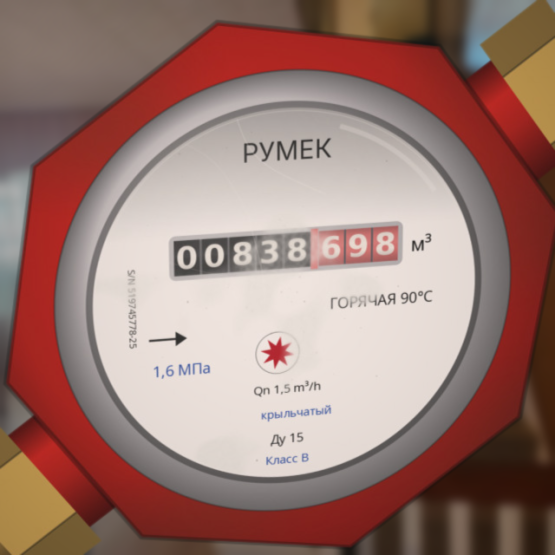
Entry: 838.698
